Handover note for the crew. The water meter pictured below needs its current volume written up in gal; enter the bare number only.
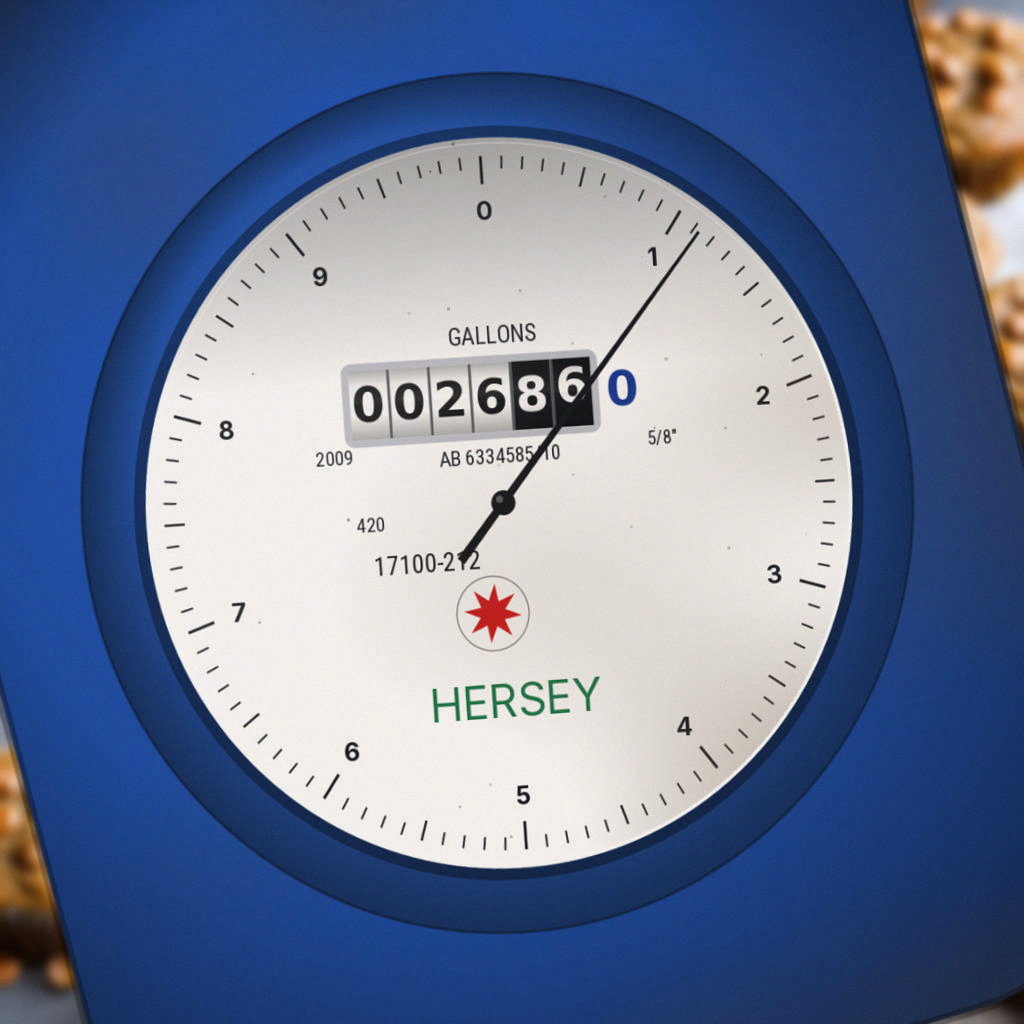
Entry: 26861.1
